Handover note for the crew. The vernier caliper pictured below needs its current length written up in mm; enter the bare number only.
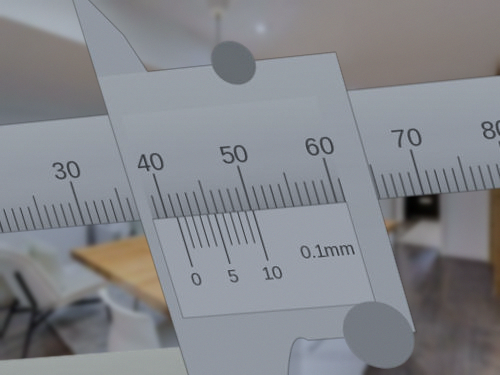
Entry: 41.2
